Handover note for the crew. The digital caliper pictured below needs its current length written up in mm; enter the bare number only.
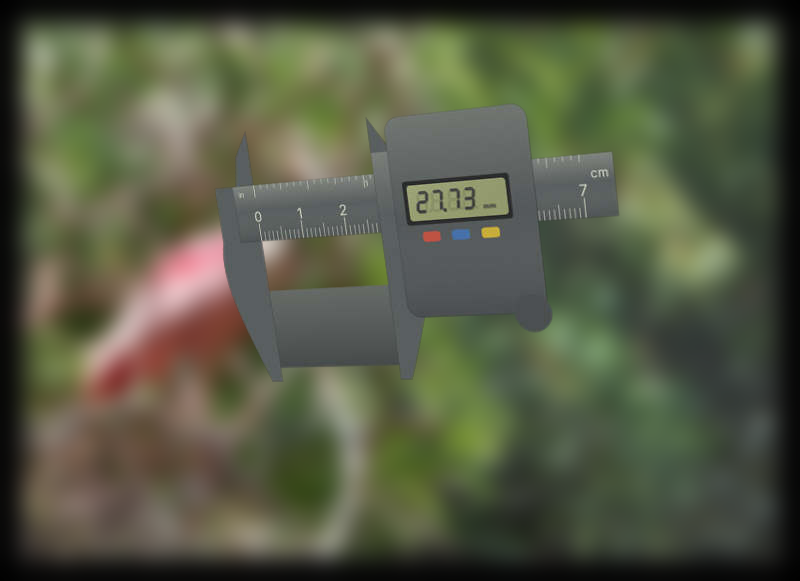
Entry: 27.73
